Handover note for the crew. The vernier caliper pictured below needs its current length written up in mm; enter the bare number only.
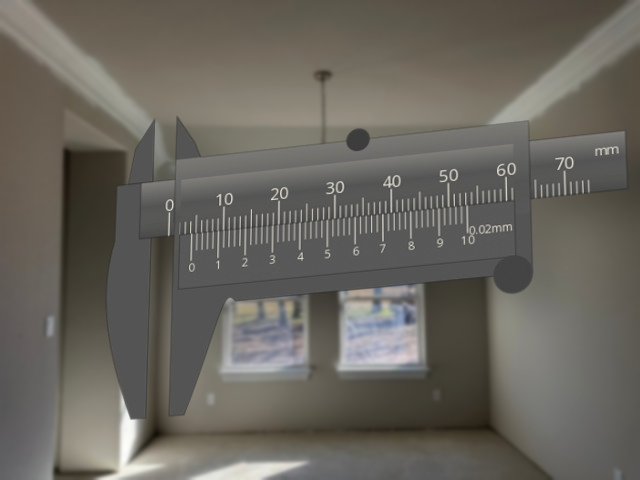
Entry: 4.2
